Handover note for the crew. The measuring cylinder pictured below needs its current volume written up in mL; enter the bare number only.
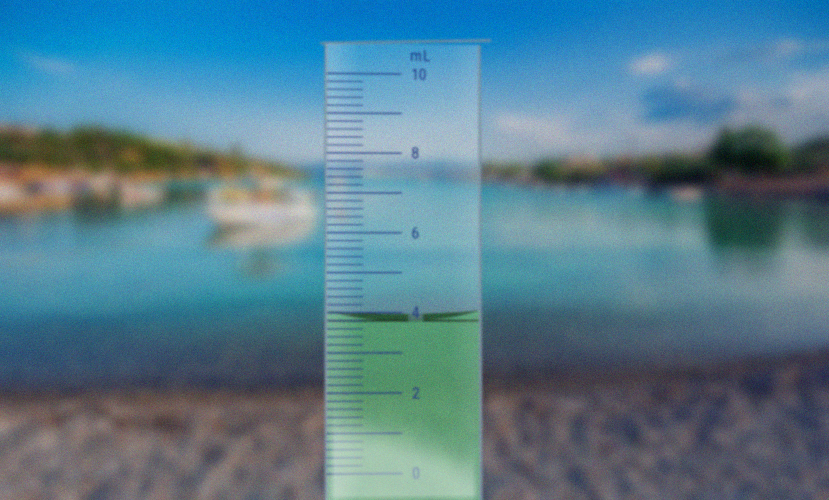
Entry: 3.8
